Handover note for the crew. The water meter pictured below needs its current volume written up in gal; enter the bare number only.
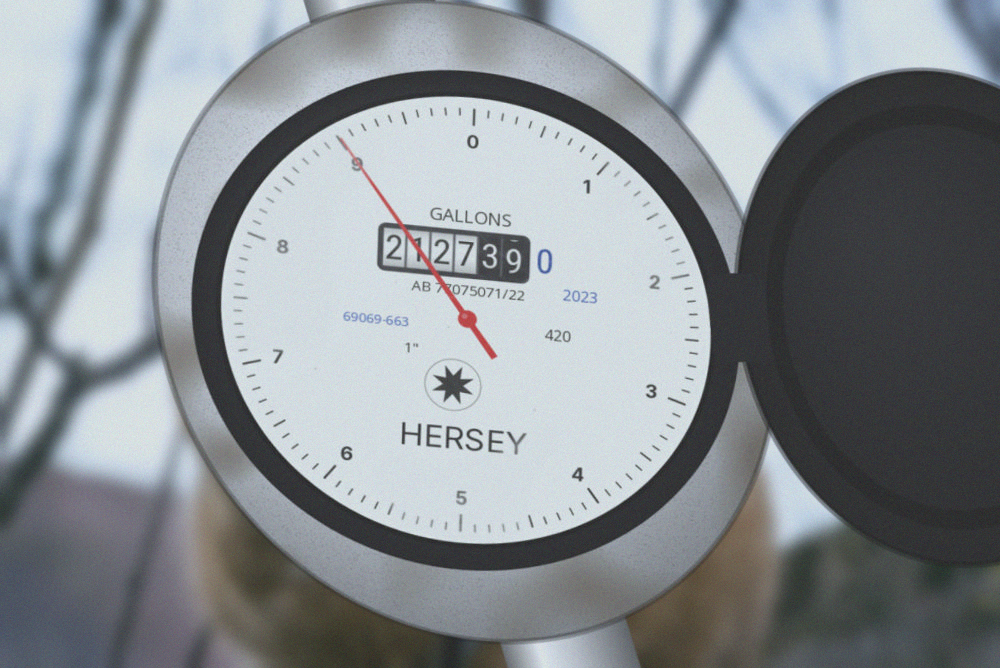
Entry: 2127389.0
